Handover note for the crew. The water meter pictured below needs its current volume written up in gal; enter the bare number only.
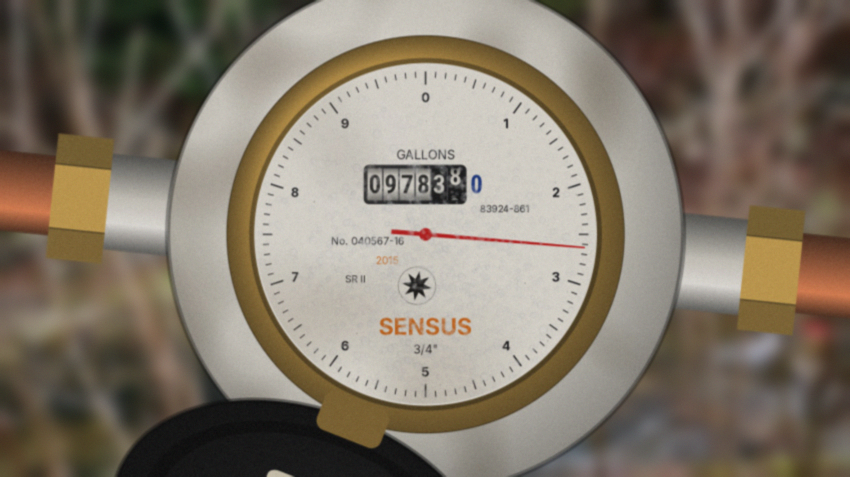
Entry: 978382.6
